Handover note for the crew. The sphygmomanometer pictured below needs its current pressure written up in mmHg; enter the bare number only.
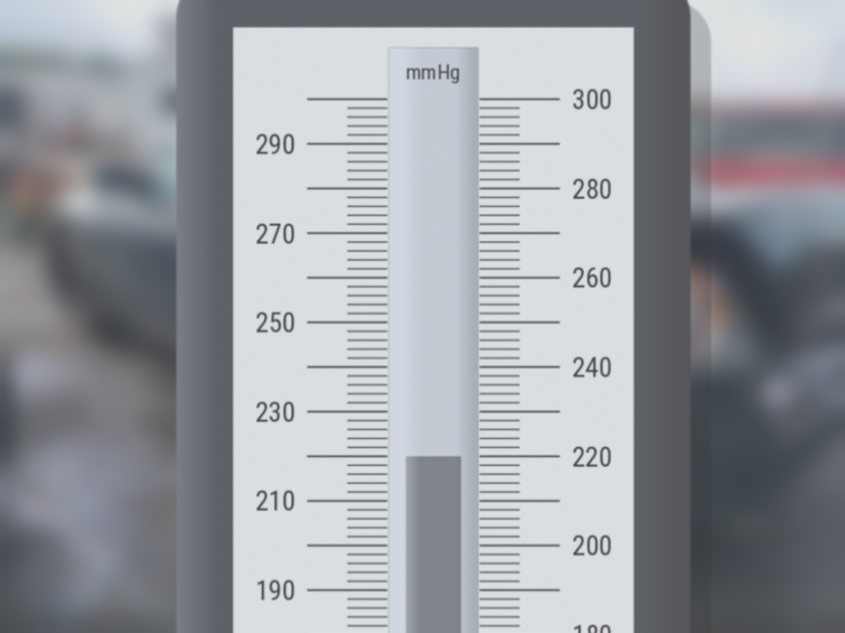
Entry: 220
